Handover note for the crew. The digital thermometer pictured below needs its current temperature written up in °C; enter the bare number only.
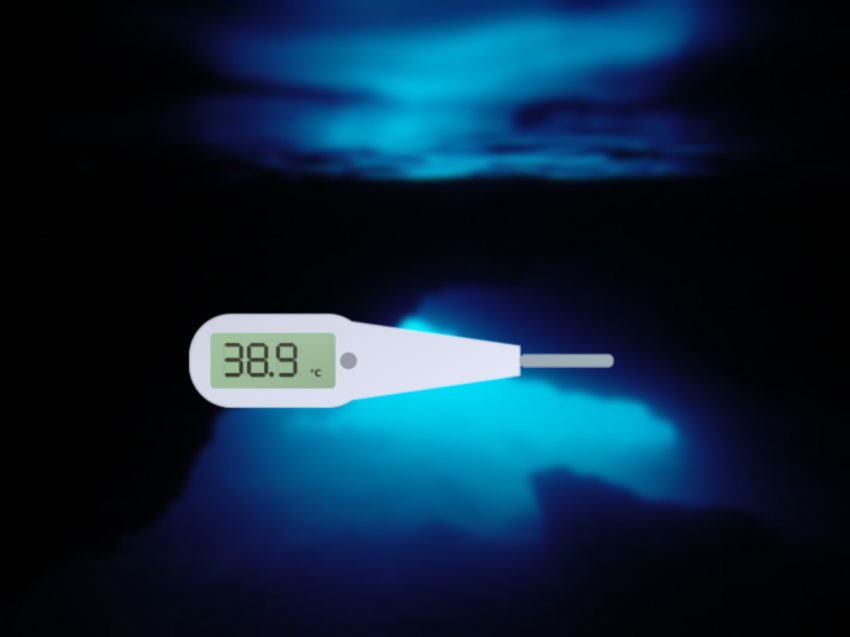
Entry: 38.9
